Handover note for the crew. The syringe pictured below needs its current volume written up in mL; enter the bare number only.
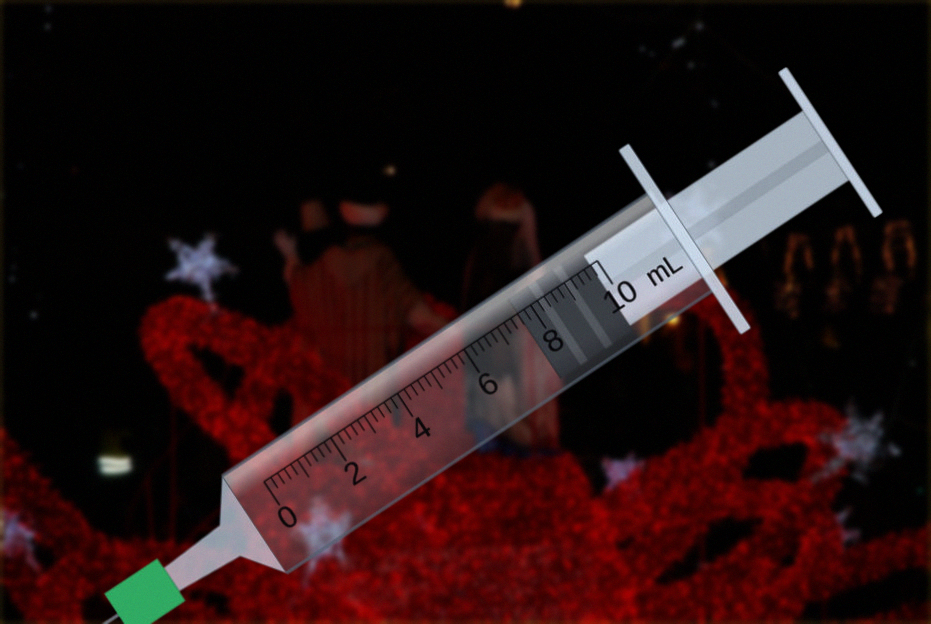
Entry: 7.6
